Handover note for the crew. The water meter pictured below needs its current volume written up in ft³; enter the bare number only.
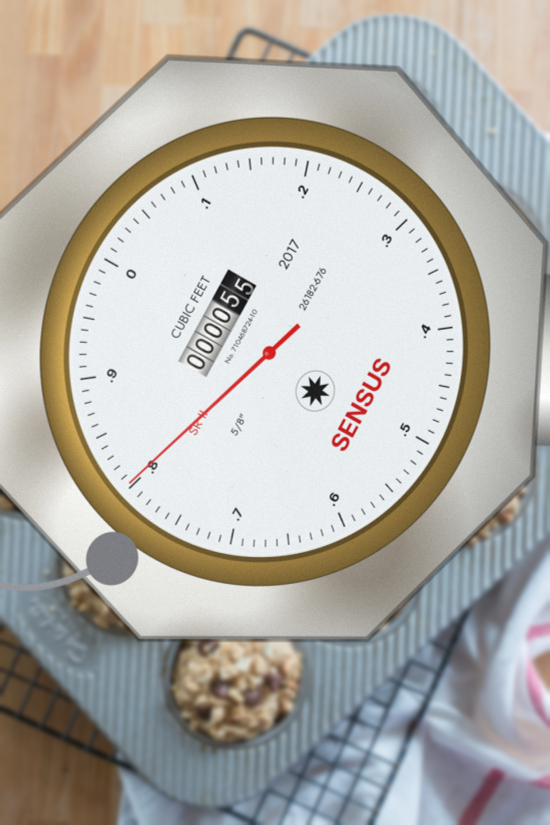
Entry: 54.80
